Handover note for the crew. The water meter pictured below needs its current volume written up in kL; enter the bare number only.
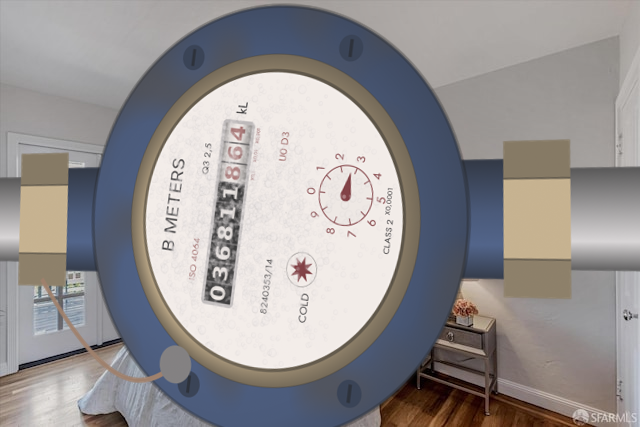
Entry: 36811.8642
